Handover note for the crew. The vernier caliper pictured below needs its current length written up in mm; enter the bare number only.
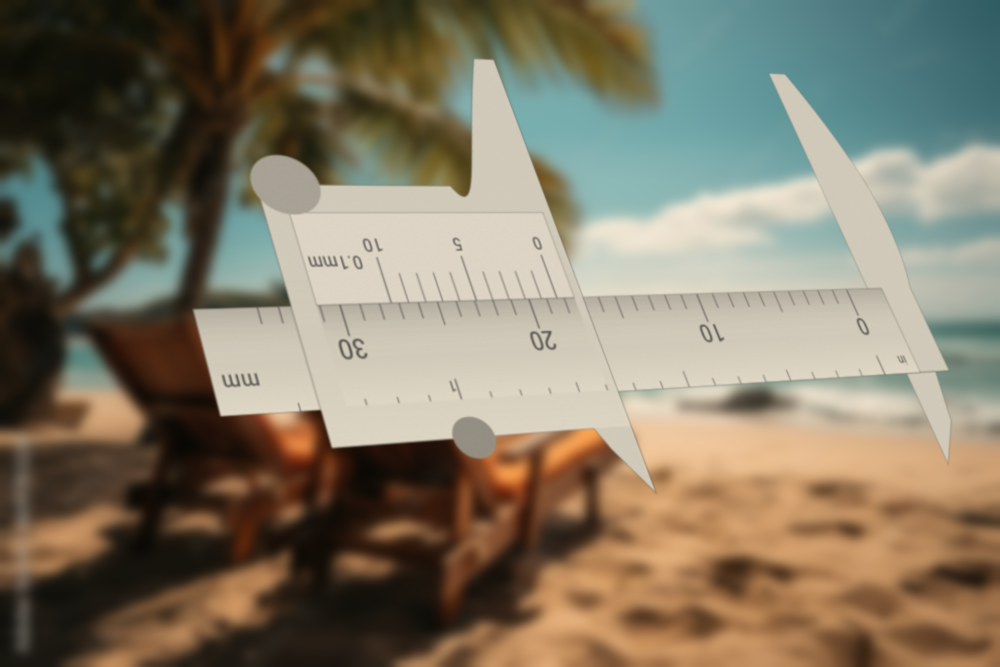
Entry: 18.4
